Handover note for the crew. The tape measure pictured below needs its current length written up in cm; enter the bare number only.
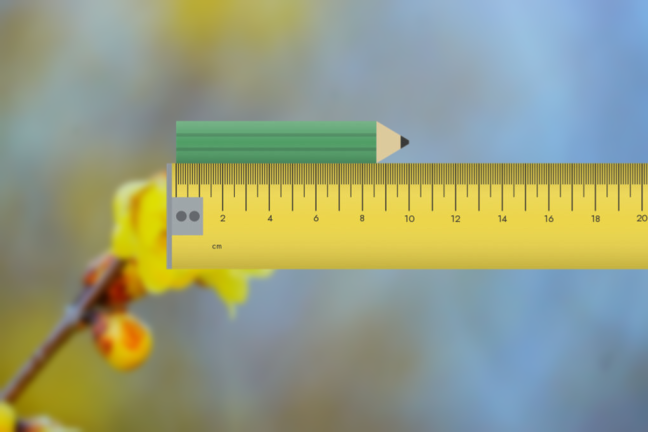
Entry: 10
